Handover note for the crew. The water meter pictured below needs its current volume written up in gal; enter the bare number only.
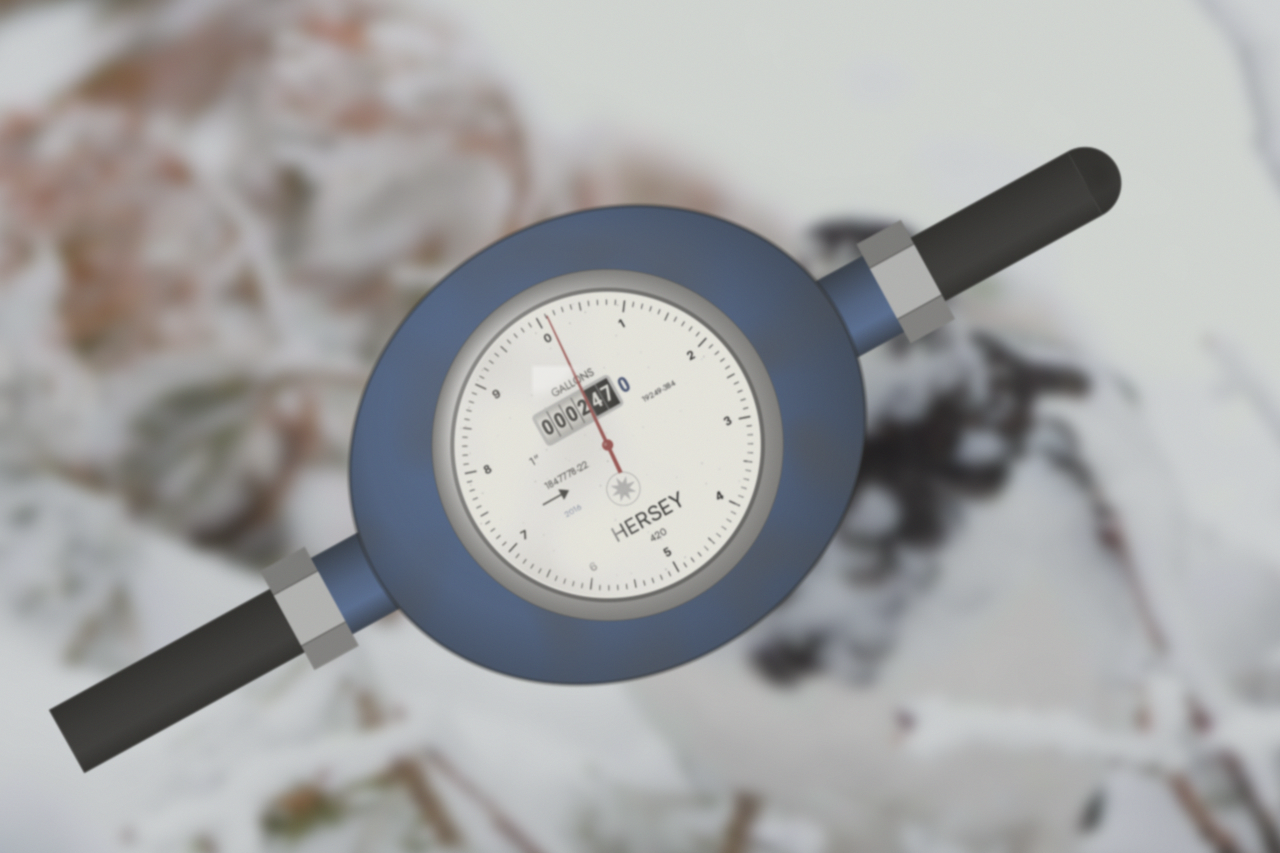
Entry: 2470.1
